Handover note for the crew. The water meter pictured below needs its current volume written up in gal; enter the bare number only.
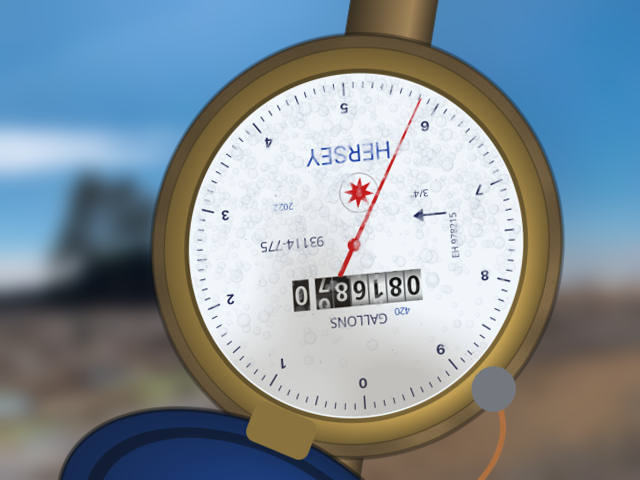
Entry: 816865.8
